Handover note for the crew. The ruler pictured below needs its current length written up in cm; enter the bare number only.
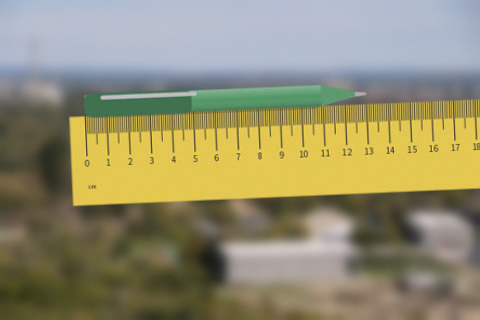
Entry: 13
